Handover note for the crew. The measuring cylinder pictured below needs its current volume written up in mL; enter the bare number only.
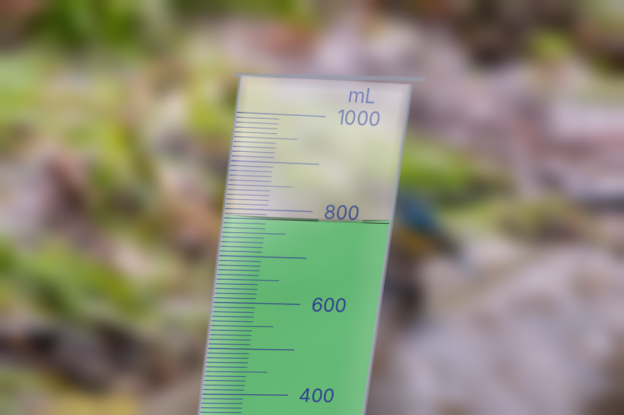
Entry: 780
